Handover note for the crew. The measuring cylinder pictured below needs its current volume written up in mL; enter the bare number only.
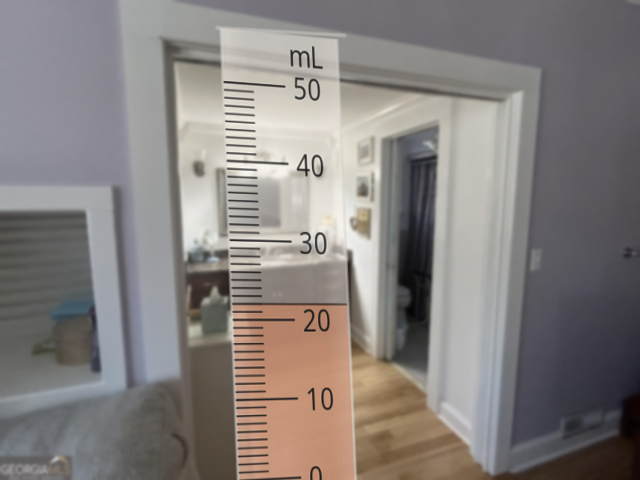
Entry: 22
